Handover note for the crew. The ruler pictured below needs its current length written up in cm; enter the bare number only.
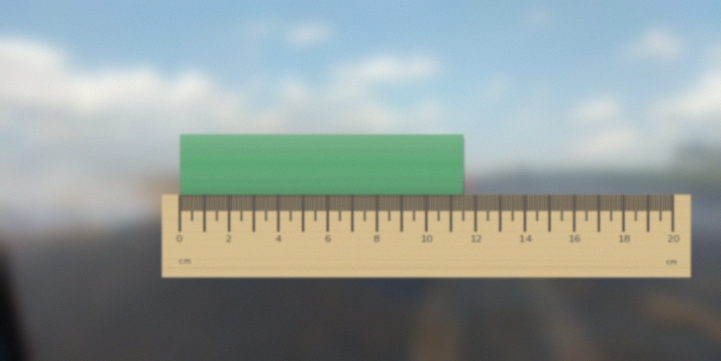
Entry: 11.5
